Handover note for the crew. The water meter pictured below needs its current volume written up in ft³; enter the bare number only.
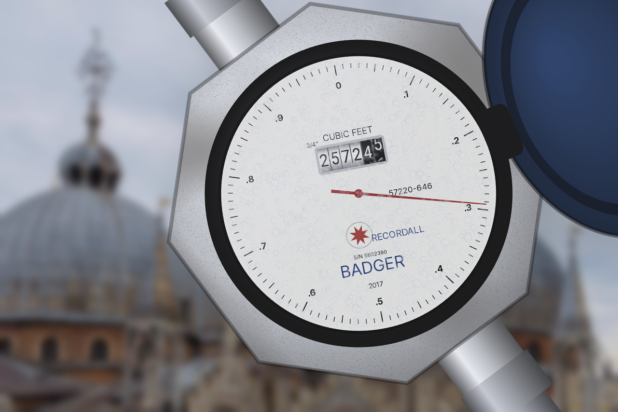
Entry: 257245.29
